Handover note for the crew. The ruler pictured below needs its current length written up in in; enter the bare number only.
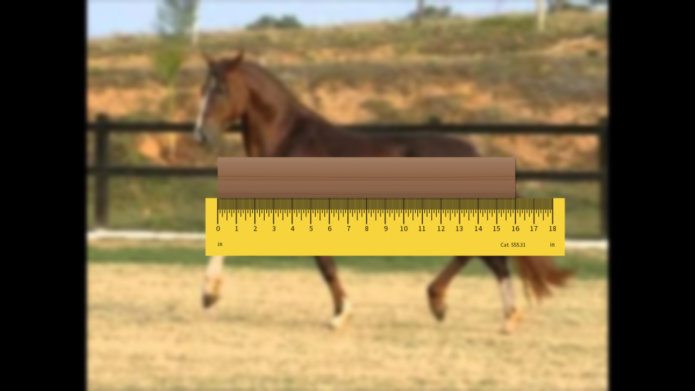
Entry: 16
